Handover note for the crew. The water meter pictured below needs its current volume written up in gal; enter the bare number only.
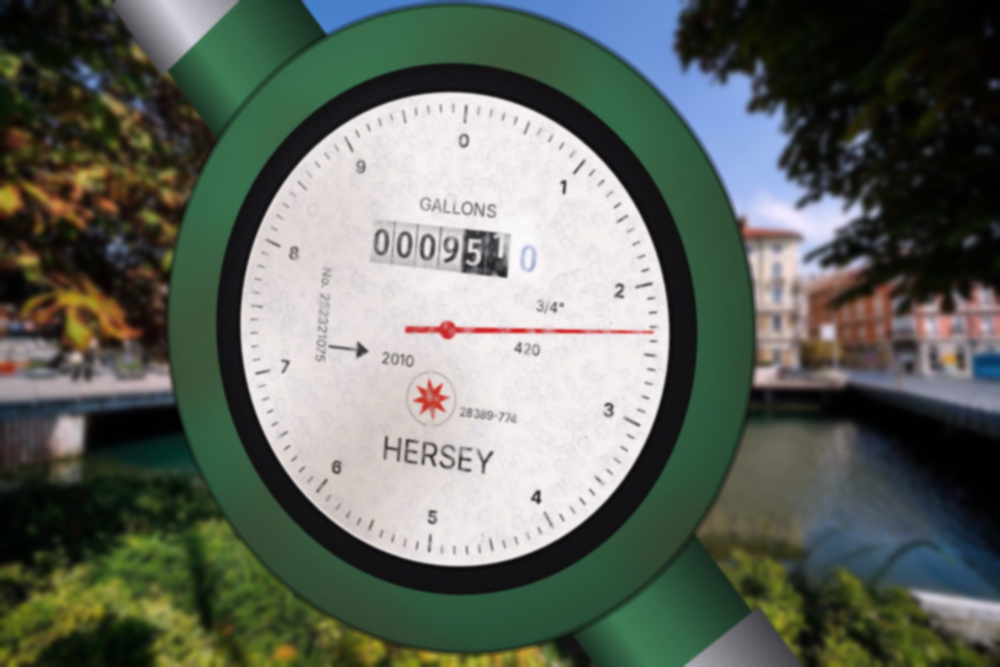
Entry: 9512.3
